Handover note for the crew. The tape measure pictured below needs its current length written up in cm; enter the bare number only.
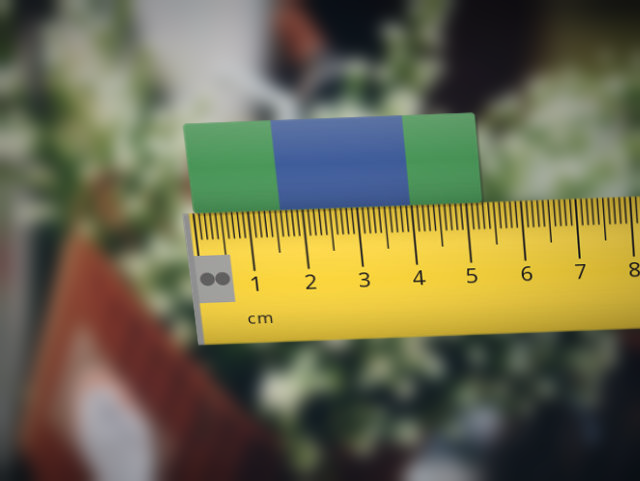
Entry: 5.3
